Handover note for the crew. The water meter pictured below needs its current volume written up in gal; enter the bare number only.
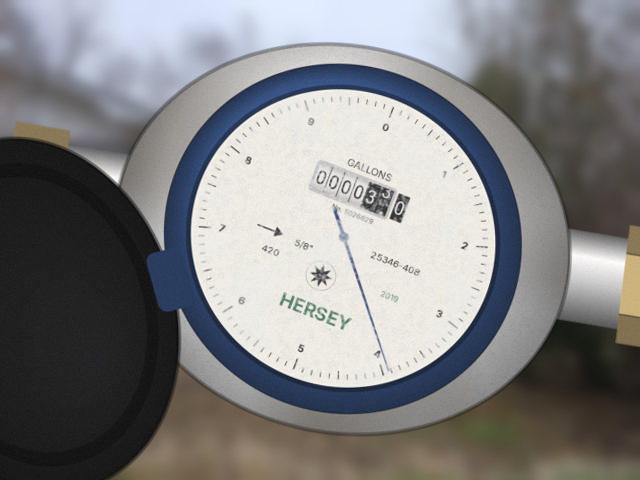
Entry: 333.9
